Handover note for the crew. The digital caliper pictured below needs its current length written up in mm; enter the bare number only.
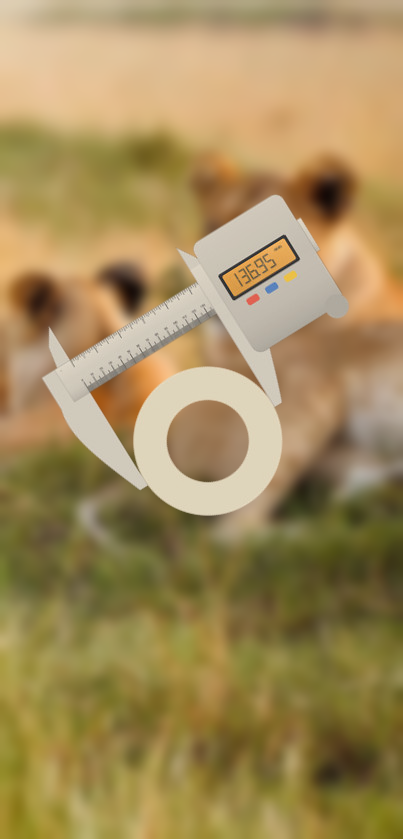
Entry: 136.95
